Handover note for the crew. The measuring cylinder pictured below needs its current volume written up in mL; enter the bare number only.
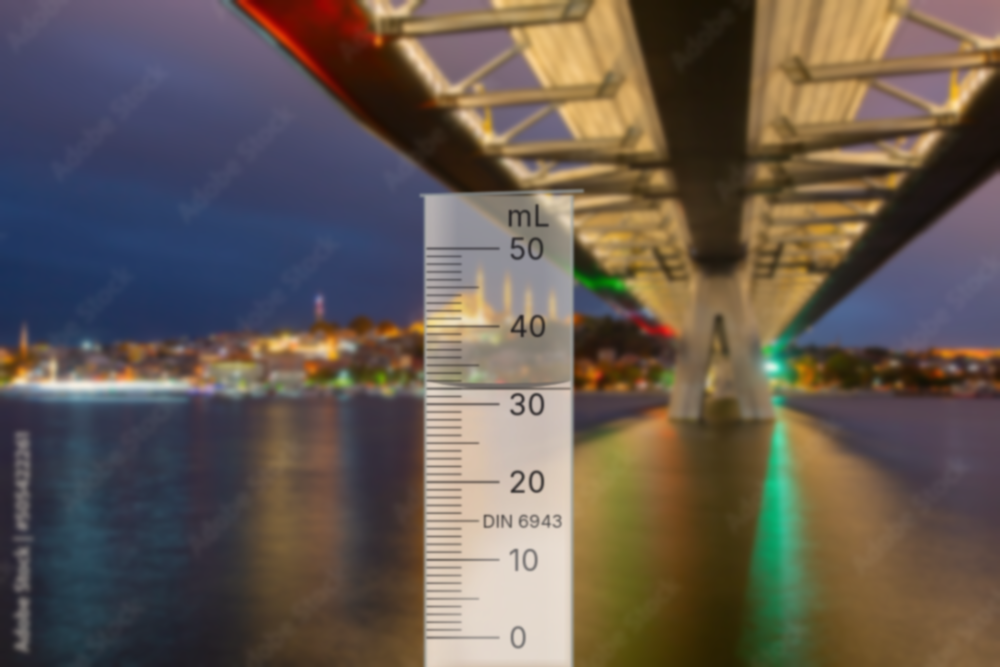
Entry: 32
